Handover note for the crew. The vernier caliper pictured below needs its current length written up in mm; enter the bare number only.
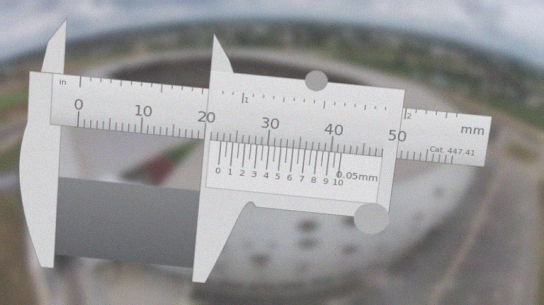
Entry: 22.6
